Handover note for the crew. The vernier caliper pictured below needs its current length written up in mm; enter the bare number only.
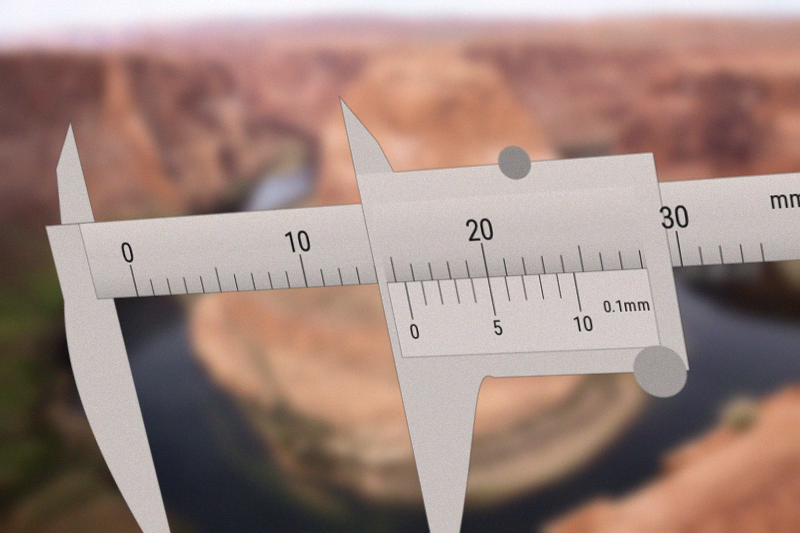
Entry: 15.5
